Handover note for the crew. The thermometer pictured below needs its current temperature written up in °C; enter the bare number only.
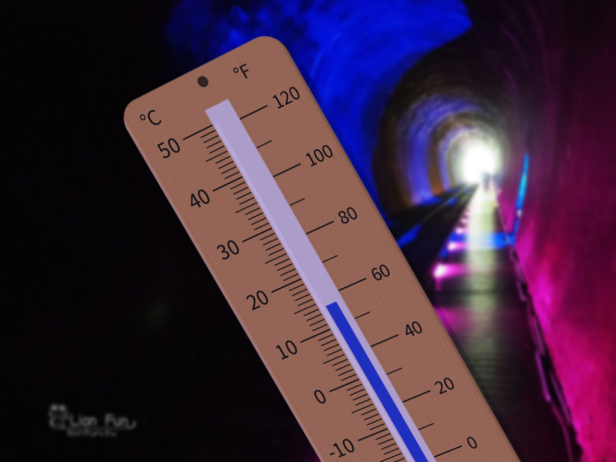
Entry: 14
